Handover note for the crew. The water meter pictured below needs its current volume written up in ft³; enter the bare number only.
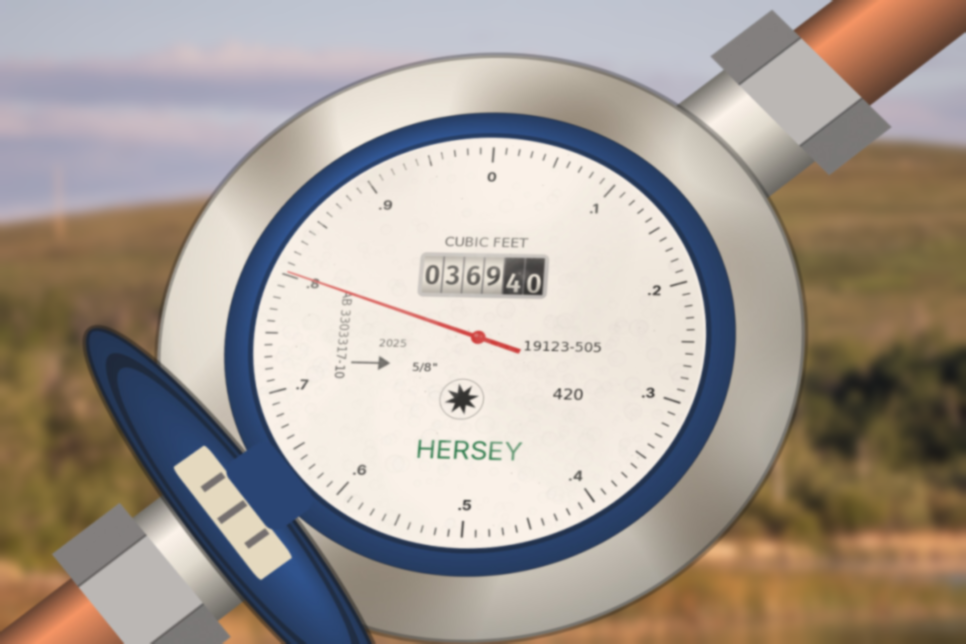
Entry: 36939.80
